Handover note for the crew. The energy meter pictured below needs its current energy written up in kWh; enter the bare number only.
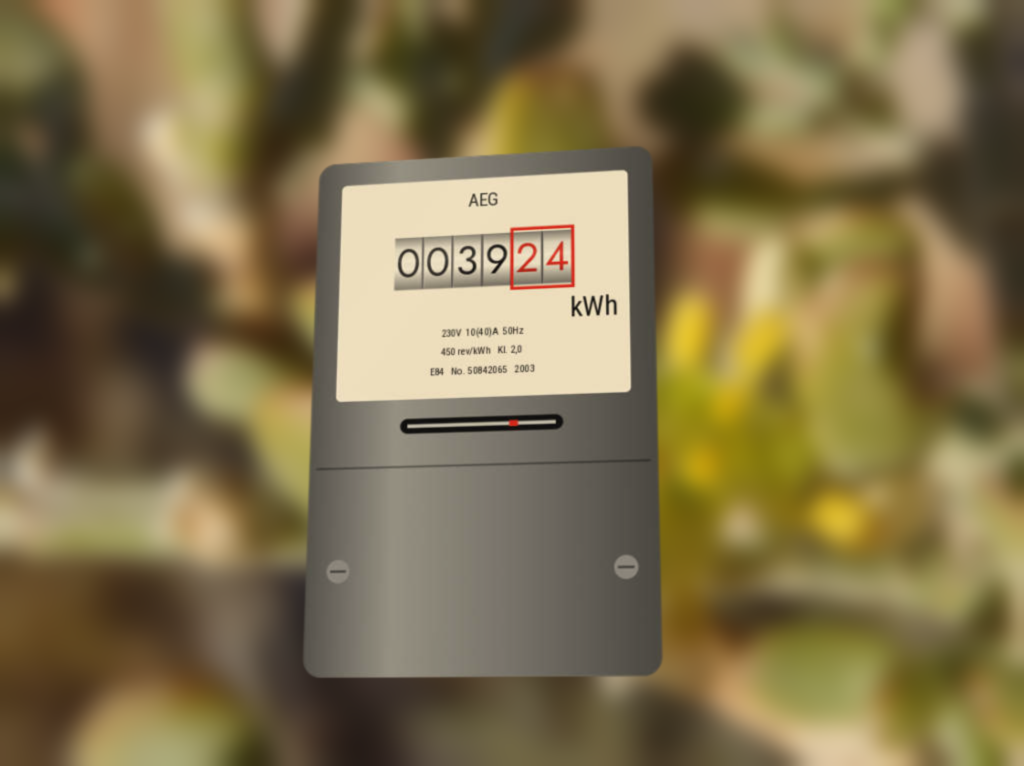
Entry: 39.24
